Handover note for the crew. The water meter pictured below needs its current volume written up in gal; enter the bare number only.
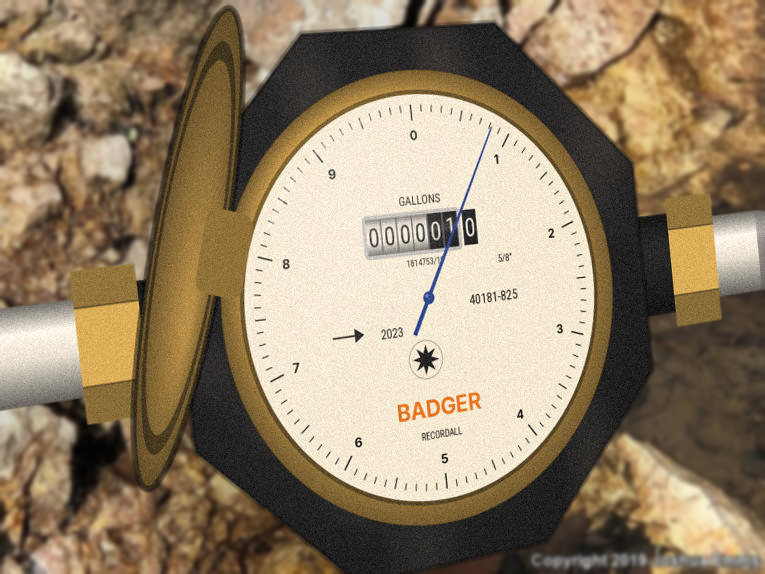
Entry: 10.8
